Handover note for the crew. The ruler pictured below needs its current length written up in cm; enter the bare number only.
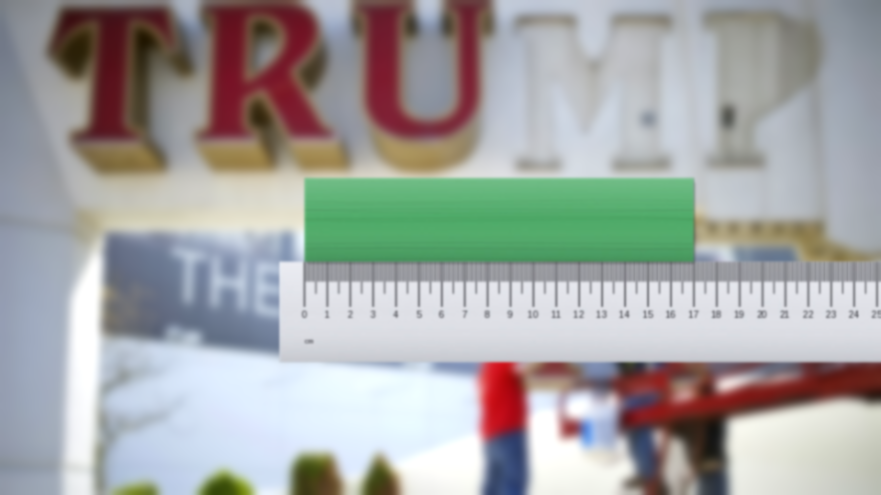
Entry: 17
